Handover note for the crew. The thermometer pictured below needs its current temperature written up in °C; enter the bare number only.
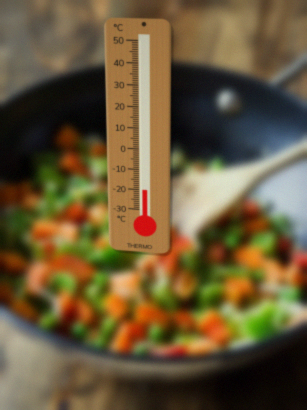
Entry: -20
